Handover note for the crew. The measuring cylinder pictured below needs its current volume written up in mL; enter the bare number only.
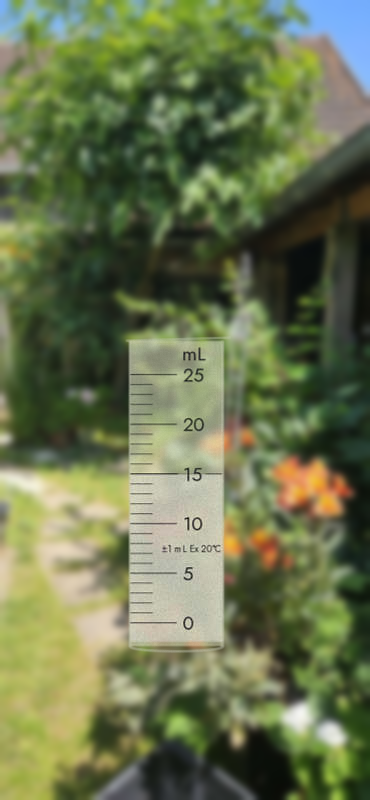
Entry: 15
